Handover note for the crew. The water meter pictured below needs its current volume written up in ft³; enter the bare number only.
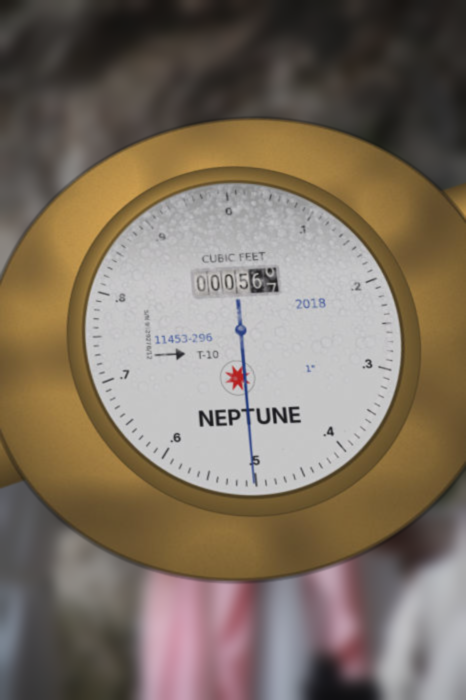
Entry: 566.50
